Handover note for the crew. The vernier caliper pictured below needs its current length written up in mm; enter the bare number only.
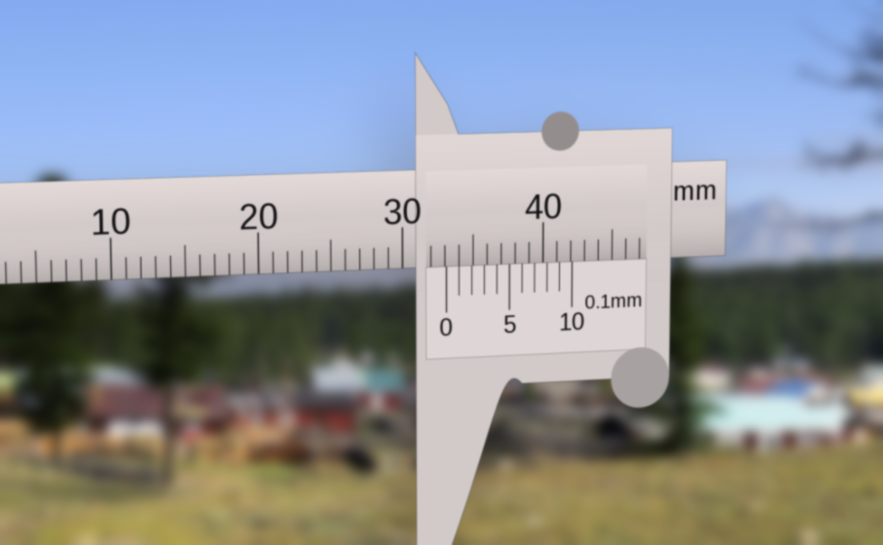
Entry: 33.1
